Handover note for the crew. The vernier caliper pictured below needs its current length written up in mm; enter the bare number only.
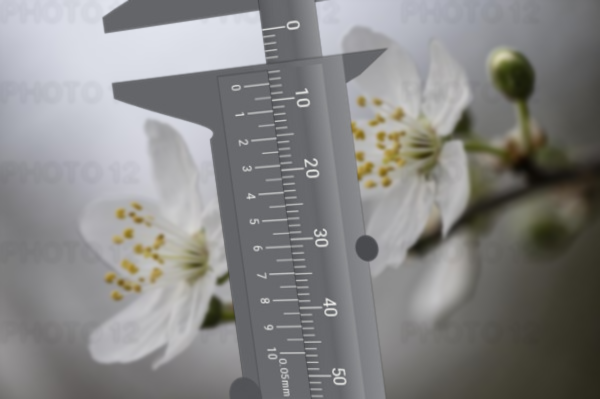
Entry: 7.6
